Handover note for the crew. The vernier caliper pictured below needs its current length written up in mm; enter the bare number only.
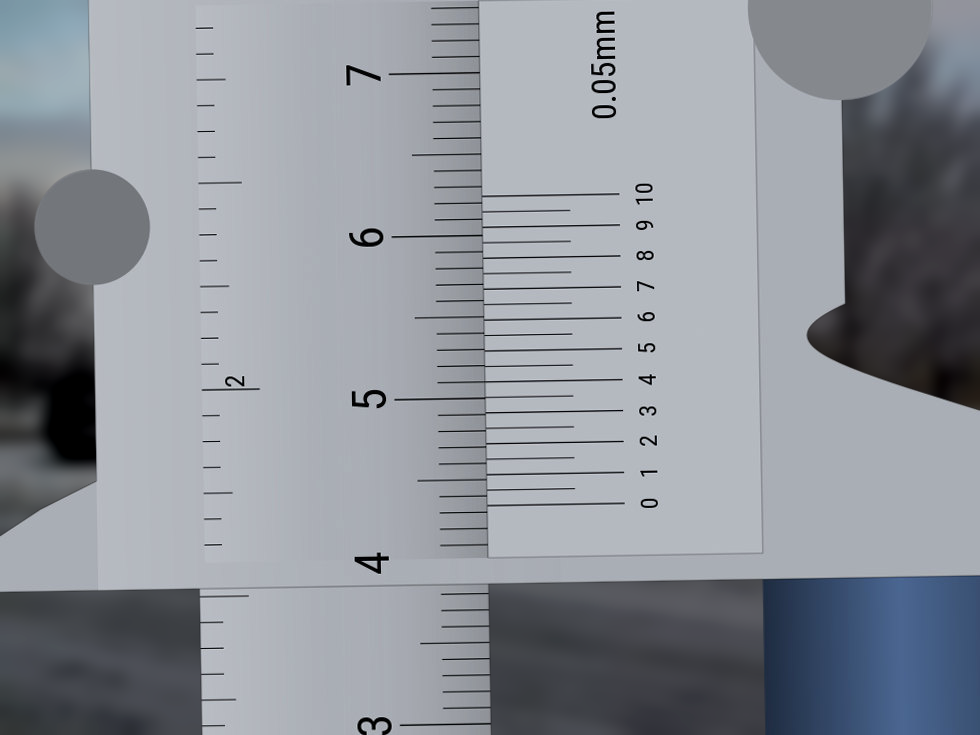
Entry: 43.4
